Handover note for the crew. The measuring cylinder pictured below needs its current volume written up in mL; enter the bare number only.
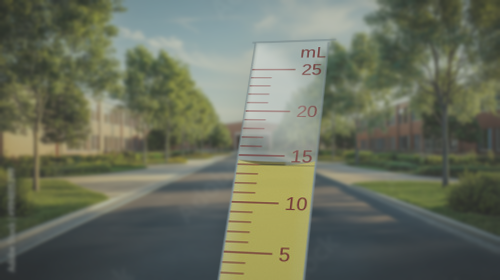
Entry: 14
